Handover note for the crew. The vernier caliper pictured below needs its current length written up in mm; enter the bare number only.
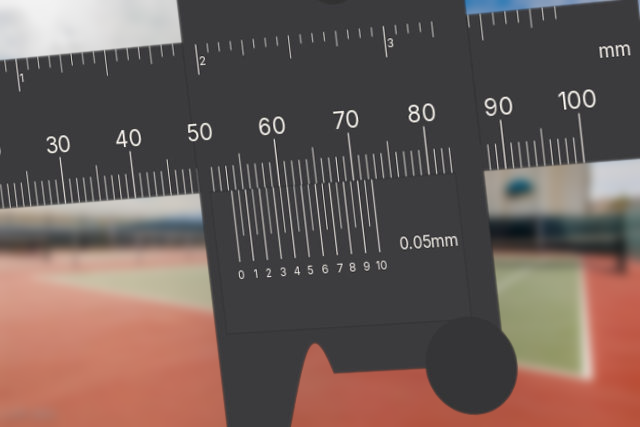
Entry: 53.4
